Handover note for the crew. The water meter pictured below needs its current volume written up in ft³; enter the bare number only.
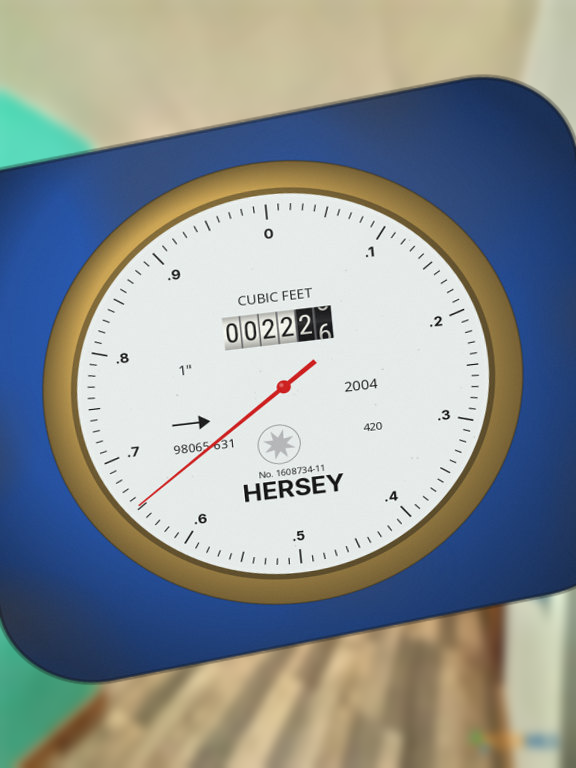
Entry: 2225.65
